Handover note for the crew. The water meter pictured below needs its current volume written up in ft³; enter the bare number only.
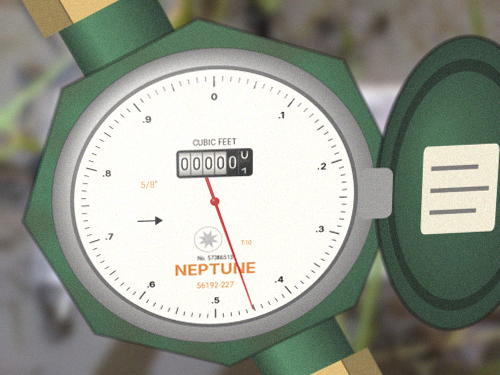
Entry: 0.45
